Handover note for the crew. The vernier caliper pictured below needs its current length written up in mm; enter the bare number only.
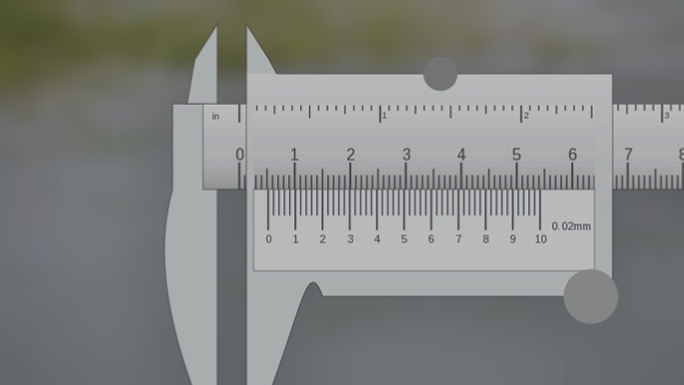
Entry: 5.2
